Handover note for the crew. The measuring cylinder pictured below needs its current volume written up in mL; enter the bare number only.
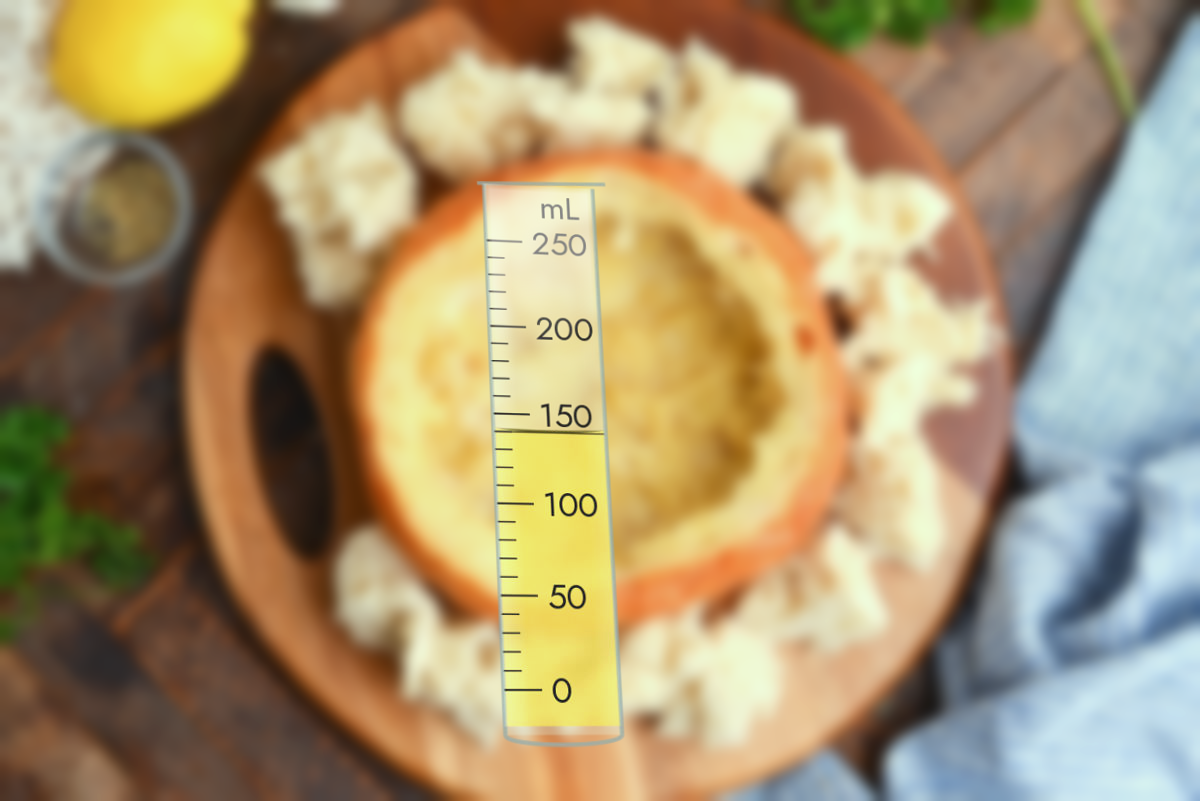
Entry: 140
